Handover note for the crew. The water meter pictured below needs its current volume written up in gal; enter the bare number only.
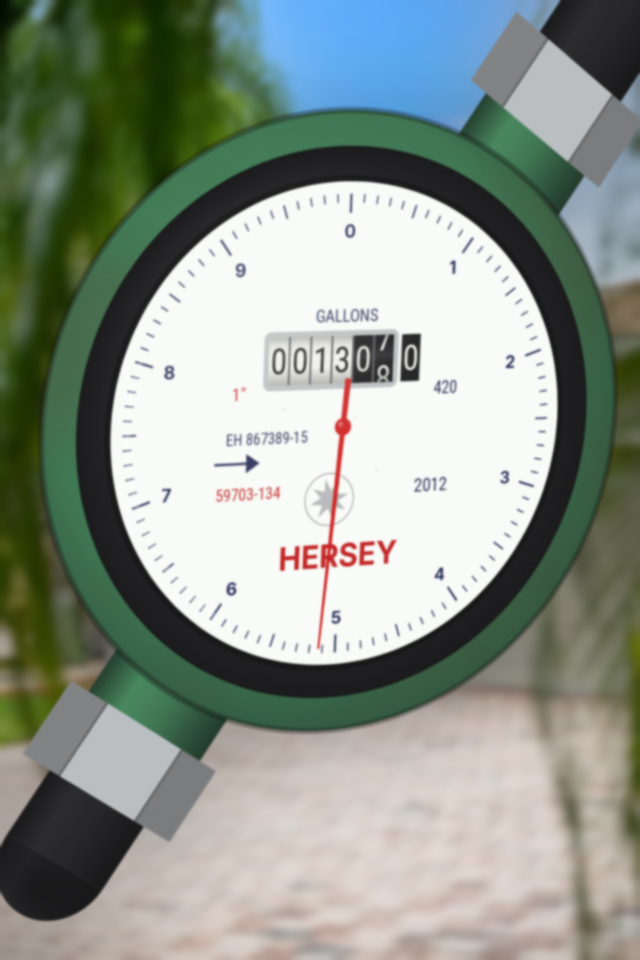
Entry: 13075.1
